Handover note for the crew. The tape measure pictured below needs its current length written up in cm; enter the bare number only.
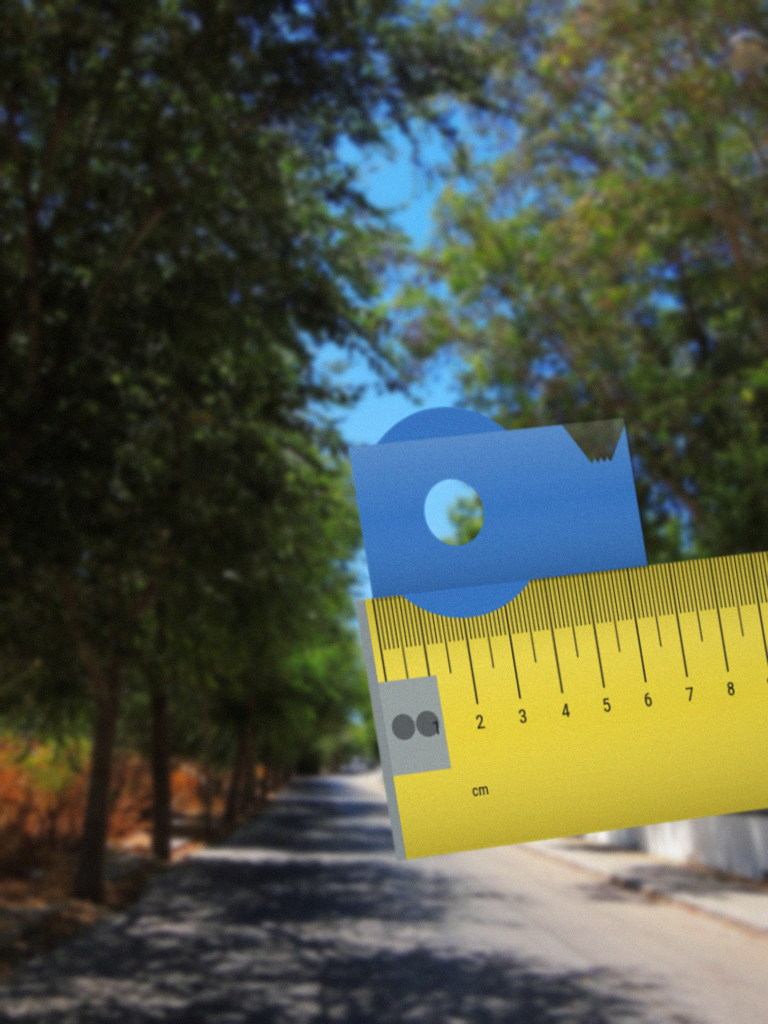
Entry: 6.5
